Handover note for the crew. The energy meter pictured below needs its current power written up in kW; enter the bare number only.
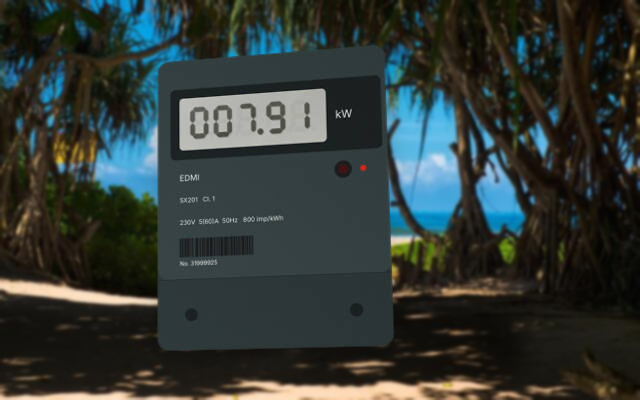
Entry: 7.91
